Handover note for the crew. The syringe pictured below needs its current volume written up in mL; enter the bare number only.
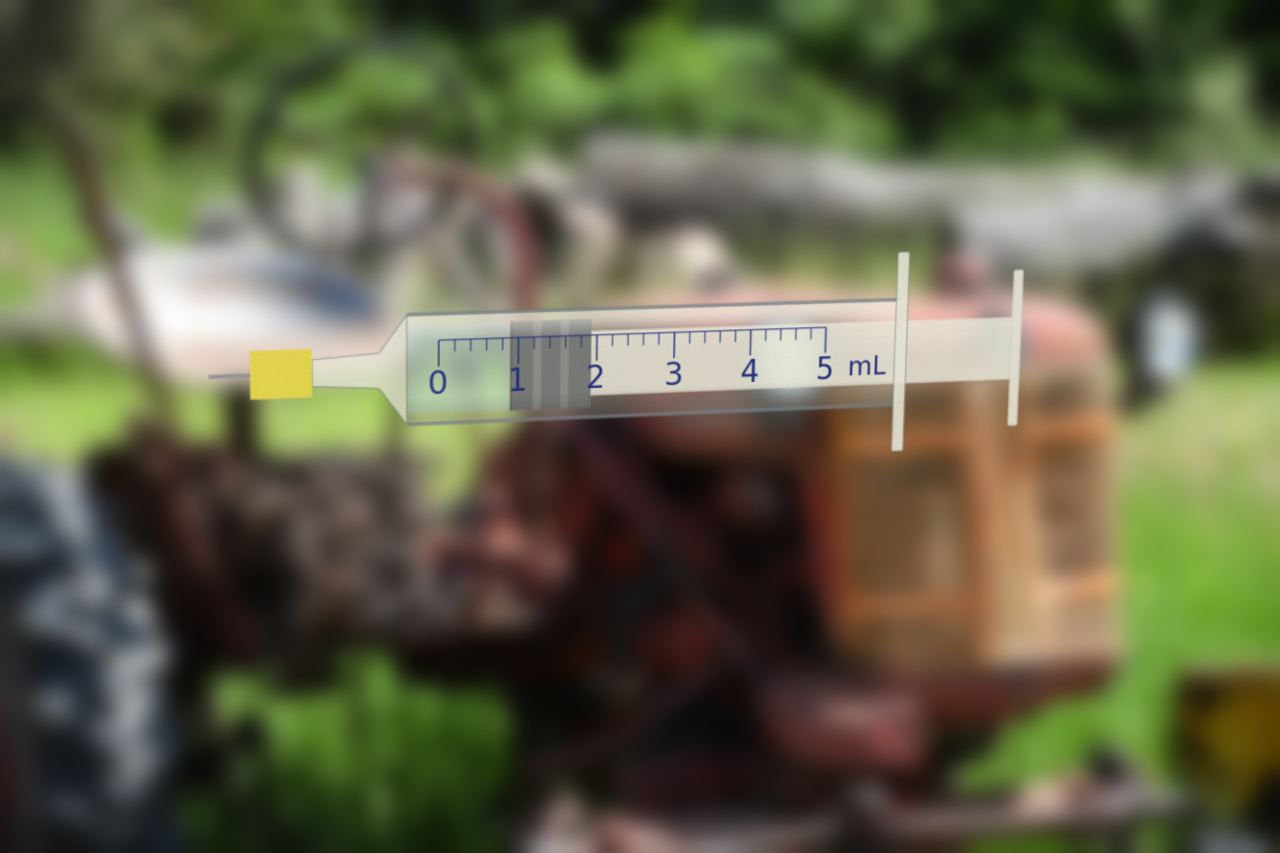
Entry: 0.9
